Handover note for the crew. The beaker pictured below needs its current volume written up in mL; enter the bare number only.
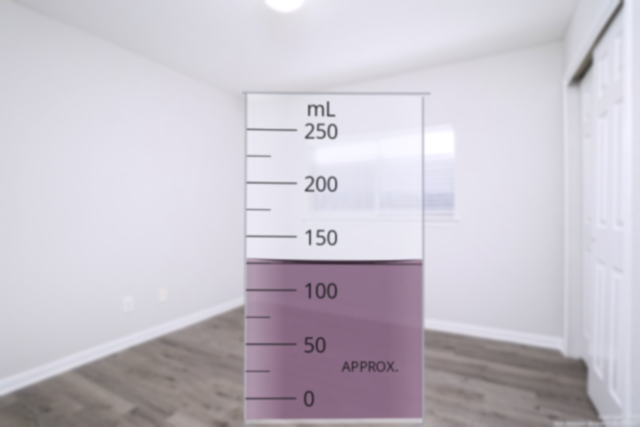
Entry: 125
